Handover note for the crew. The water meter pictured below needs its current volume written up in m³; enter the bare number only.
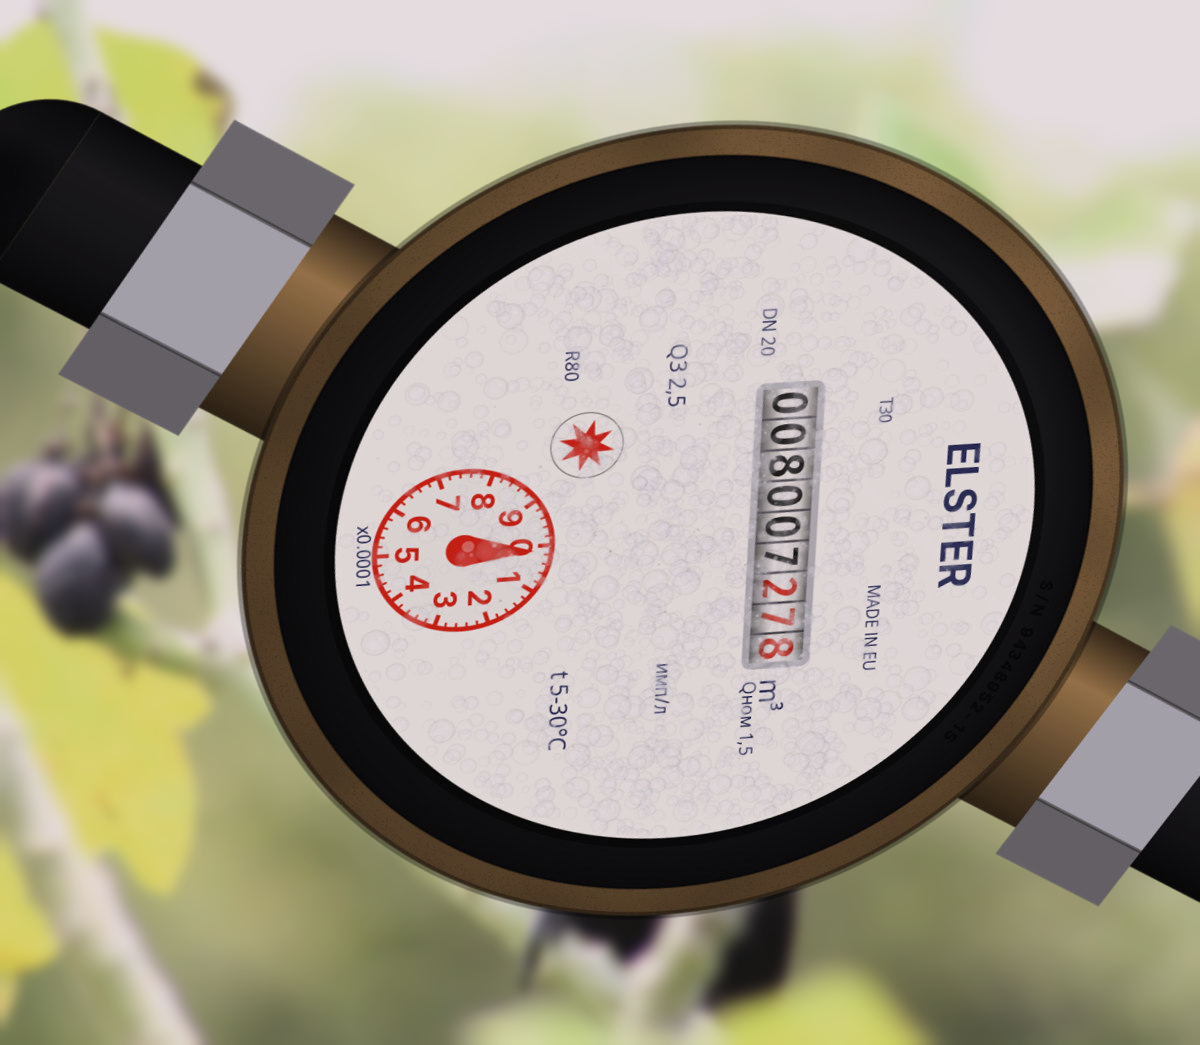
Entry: 8007.2780
